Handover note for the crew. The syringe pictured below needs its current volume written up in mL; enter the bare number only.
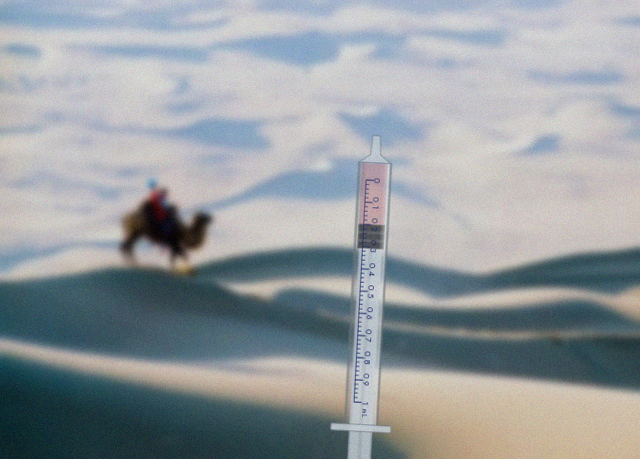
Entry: 0.2
